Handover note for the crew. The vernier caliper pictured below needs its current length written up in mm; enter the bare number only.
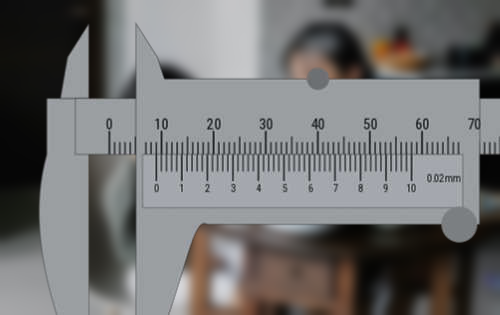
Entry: 9.0
